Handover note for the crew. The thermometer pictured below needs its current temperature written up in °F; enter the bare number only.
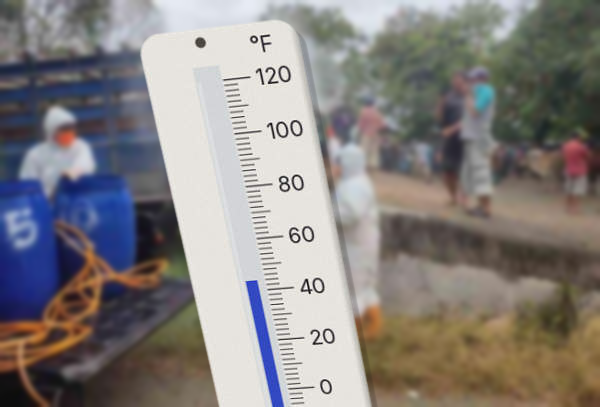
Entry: 44
